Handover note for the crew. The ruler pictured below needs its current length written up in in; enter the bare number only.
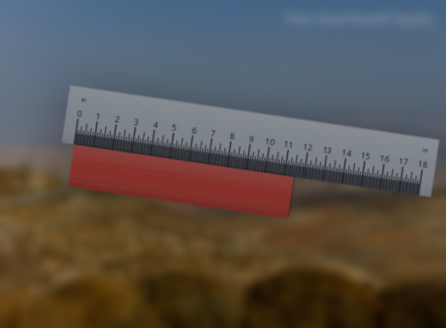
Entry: 11.5
